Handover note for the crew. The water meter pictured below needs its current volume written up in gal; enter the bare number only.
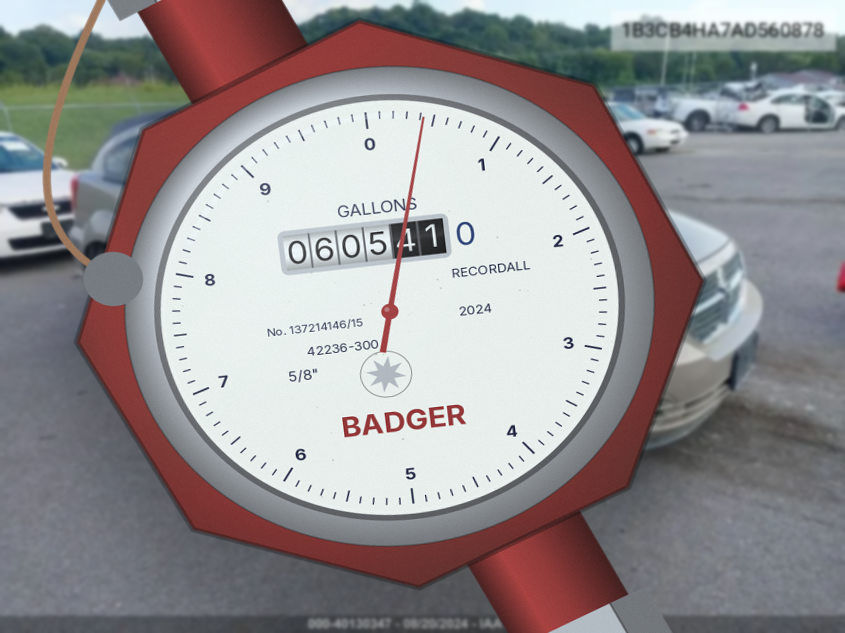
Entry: 605410.4
